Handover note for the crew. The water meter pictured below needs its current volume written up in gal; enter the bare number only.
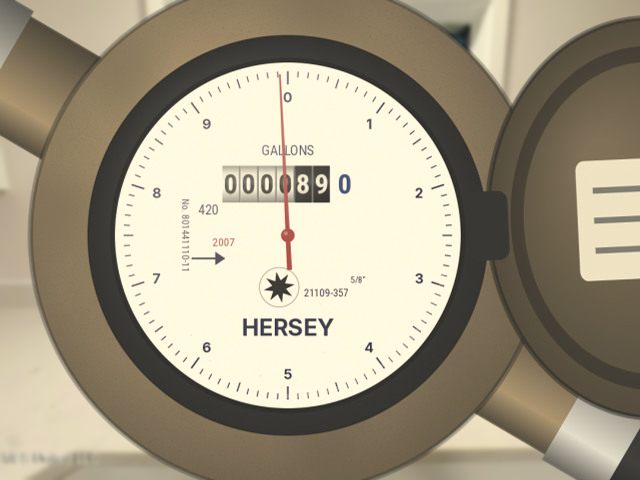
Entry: 889.9
